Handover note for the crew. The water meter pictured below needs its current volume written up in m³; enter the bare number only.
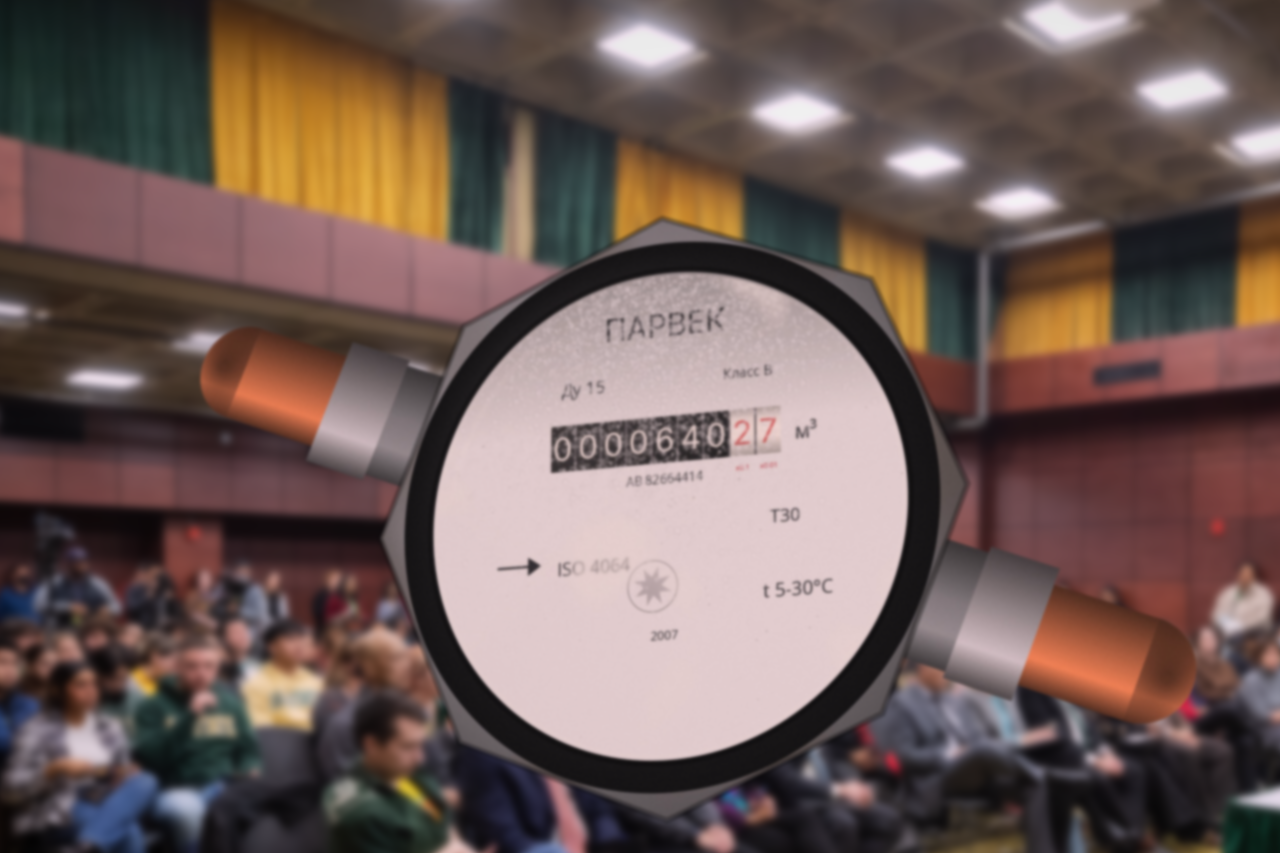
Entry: 640.27
